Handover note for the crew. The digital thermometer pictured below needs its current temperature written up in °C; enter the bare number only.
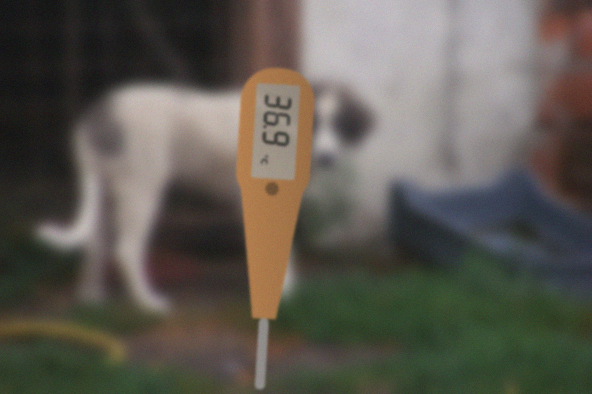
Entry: 36.9
